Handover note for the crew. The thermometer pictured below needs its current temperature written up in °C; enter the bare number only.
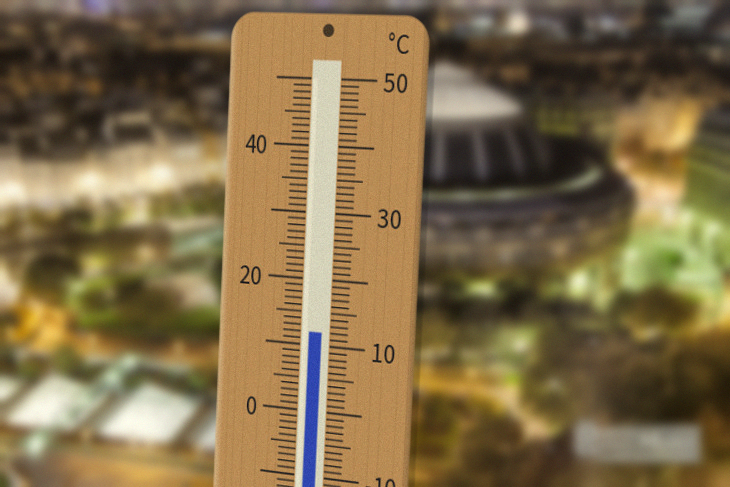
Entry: 12
